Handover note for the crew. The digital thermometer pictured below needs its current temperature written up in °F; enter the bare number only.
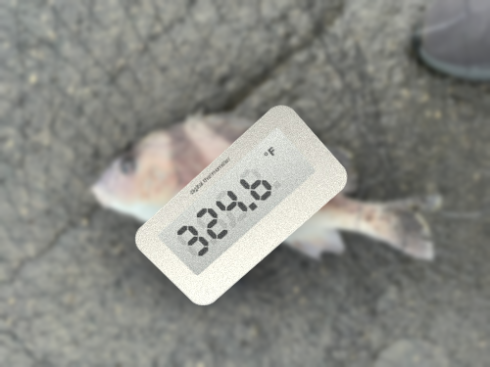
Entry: 324.6
